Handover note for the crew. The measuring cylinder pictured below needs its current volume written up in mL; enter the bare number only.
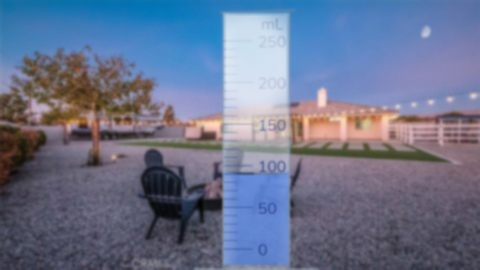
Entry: 90
